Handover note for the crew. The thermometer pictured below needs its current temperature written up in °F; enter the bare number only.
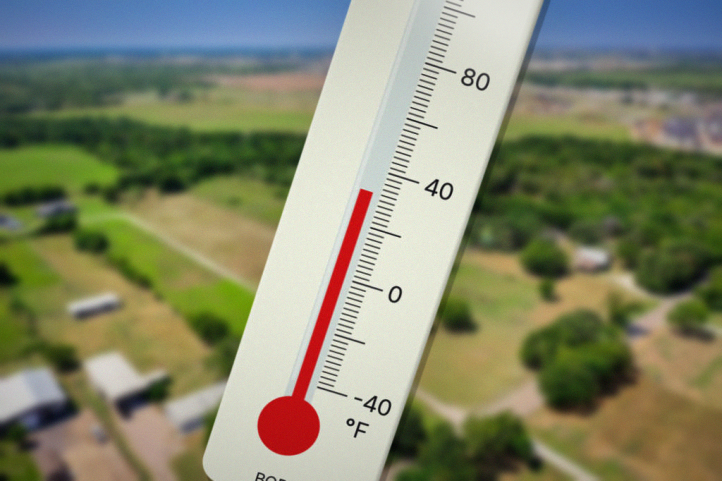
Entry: 32
